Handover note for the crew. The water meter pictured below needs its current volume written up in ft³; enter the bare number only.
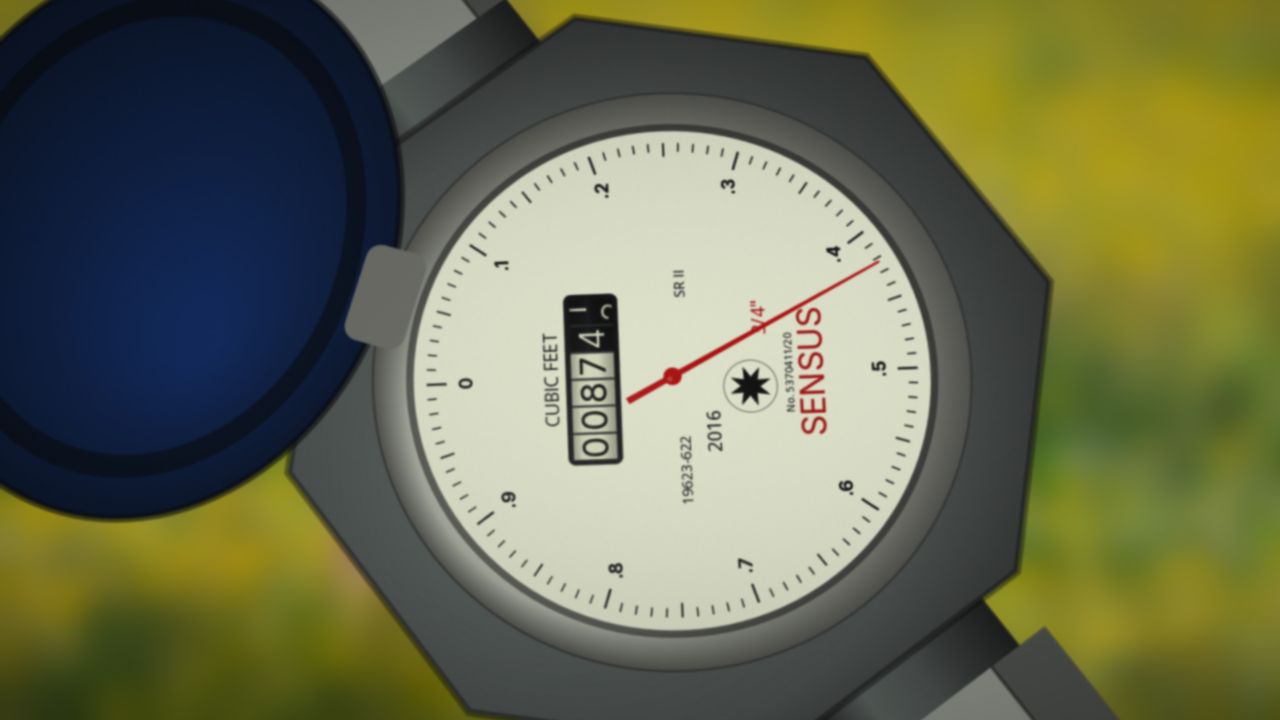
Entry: 8741.42
